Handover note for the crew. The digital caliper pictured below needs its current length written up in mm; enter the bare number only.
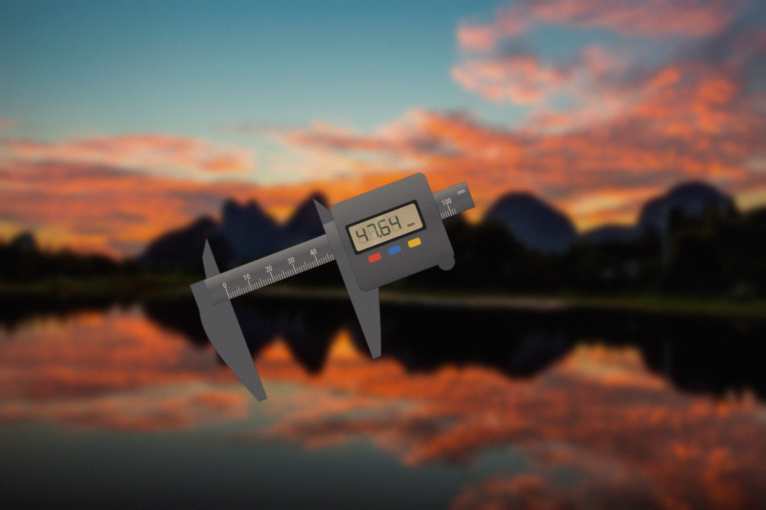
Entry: 47.64
